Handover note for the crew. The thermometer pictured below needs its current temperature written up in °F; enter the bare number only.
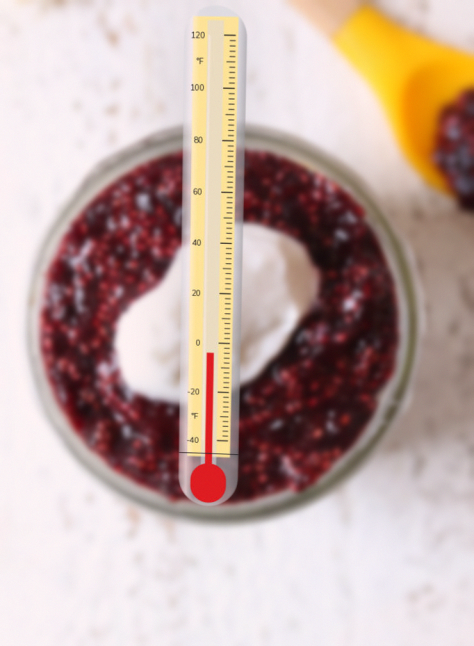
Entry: -4
